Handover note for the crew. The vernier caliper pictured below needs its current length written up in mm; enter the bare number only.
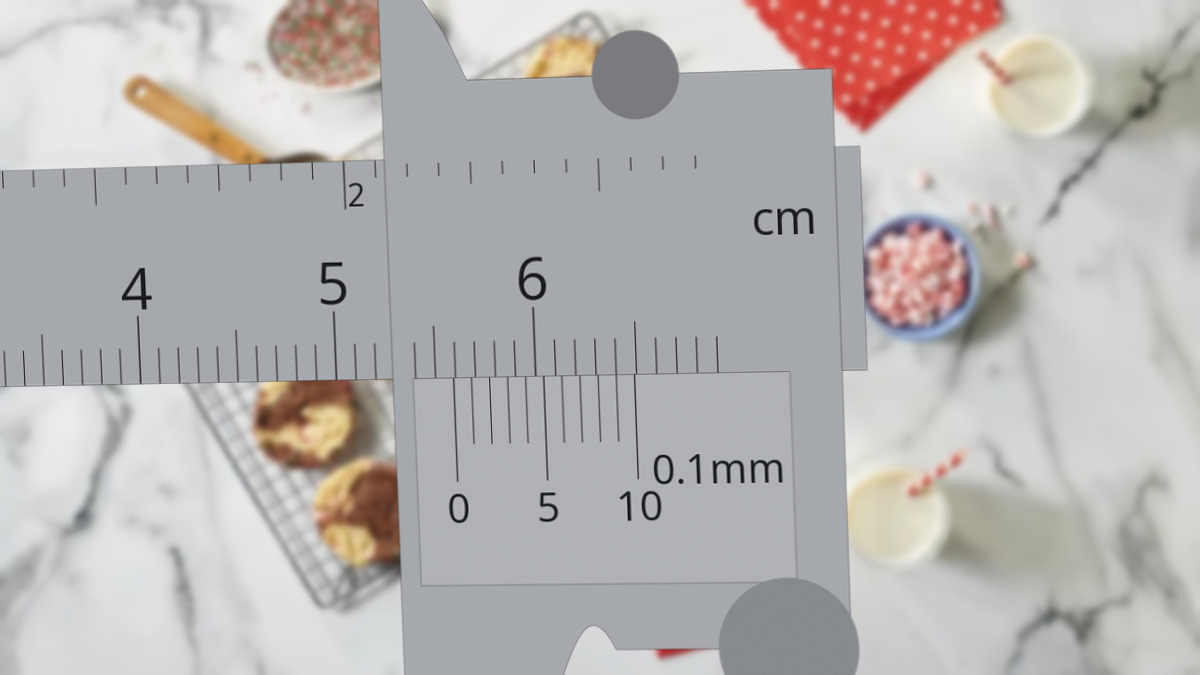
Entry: 55.9
